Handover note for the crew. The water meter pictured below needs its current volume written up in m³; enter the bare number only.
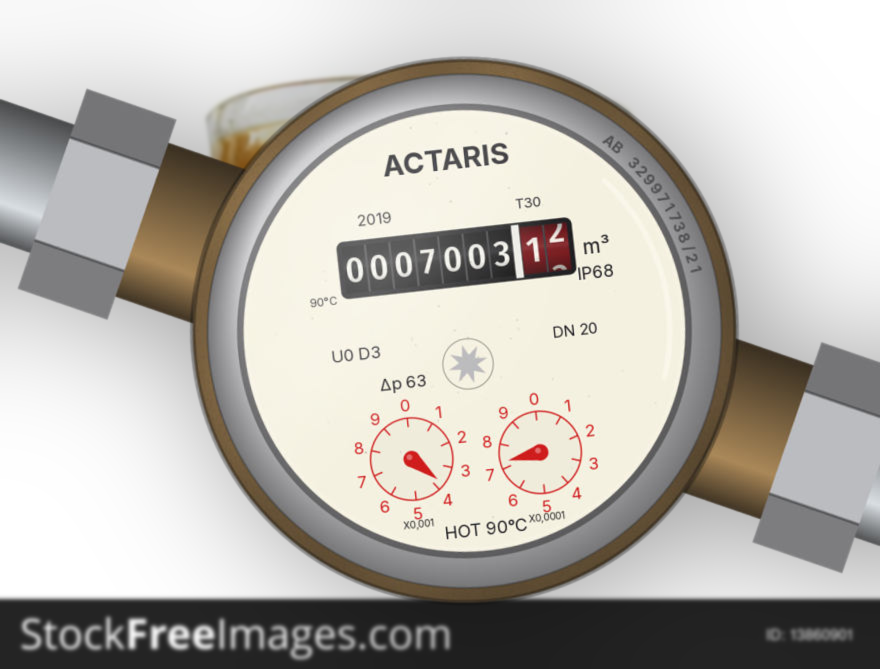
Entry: 7003.1237
